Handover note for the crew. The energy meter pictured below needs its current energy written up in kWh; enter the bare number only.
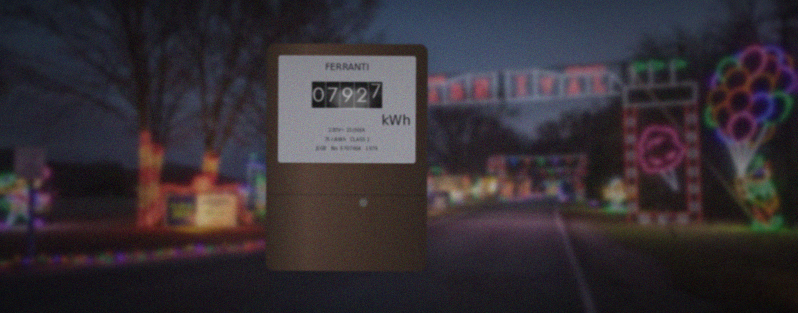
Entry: 7927
